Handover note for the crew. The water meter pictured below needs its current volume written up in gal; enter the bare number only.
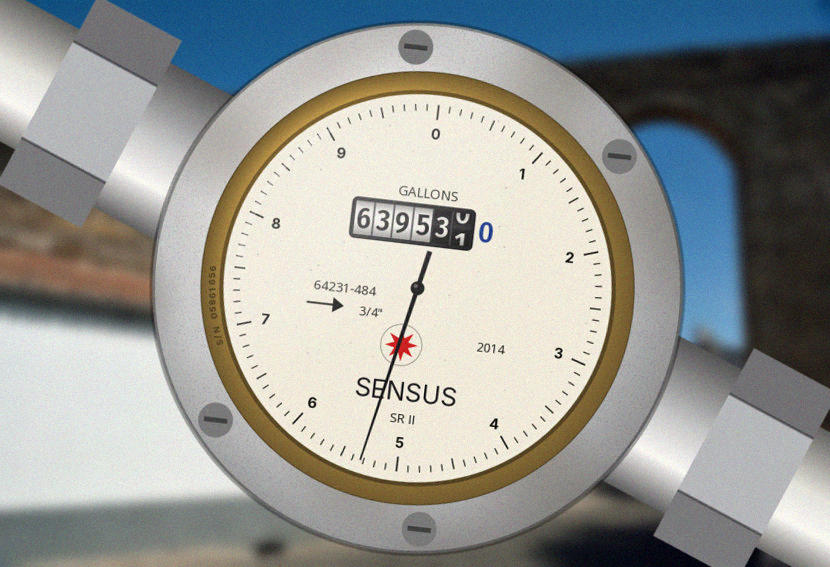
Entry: 6395305.3
